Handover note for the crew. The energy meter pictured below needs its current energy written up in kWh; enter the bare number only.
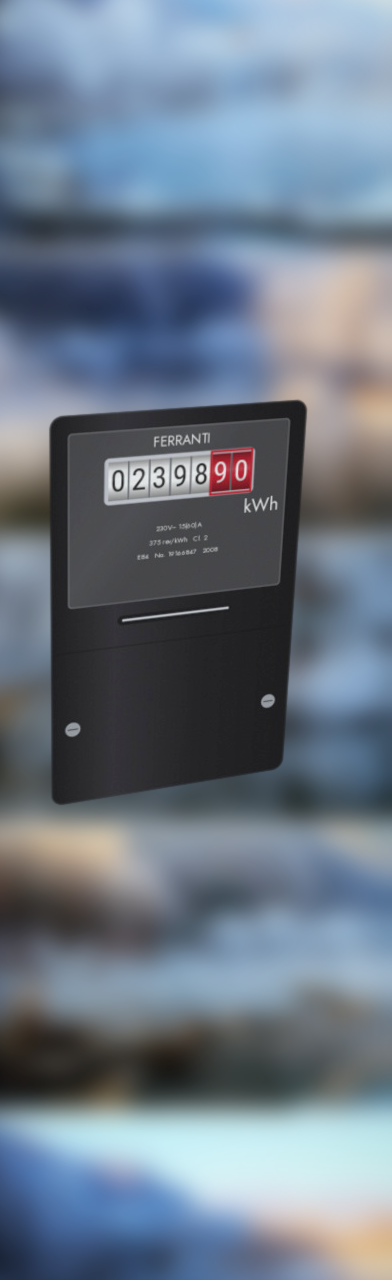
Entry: 2398.90
